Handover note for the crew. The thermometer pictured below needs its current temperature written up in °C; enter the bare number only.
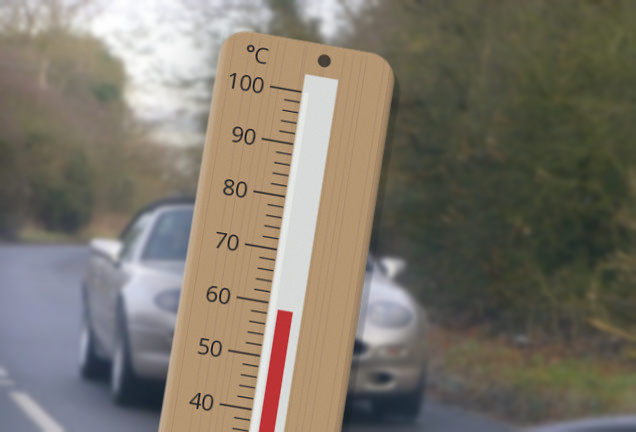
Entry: 59
